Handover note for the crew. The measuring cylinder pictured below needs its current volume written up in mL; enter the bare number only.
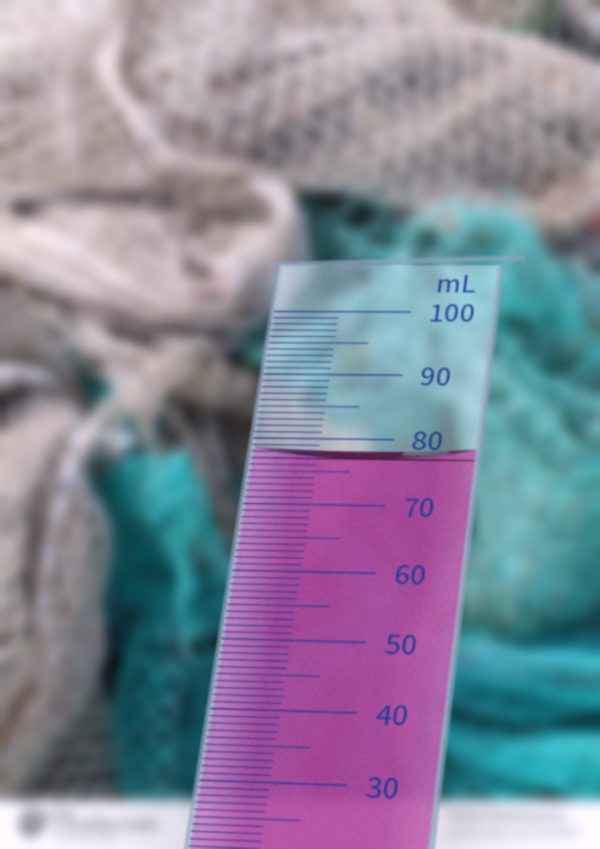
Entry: 77
